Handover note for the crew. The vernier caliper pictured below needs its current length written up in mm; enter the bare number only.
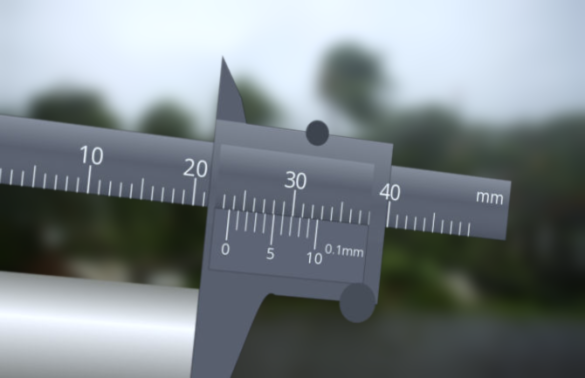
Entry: 23.6
